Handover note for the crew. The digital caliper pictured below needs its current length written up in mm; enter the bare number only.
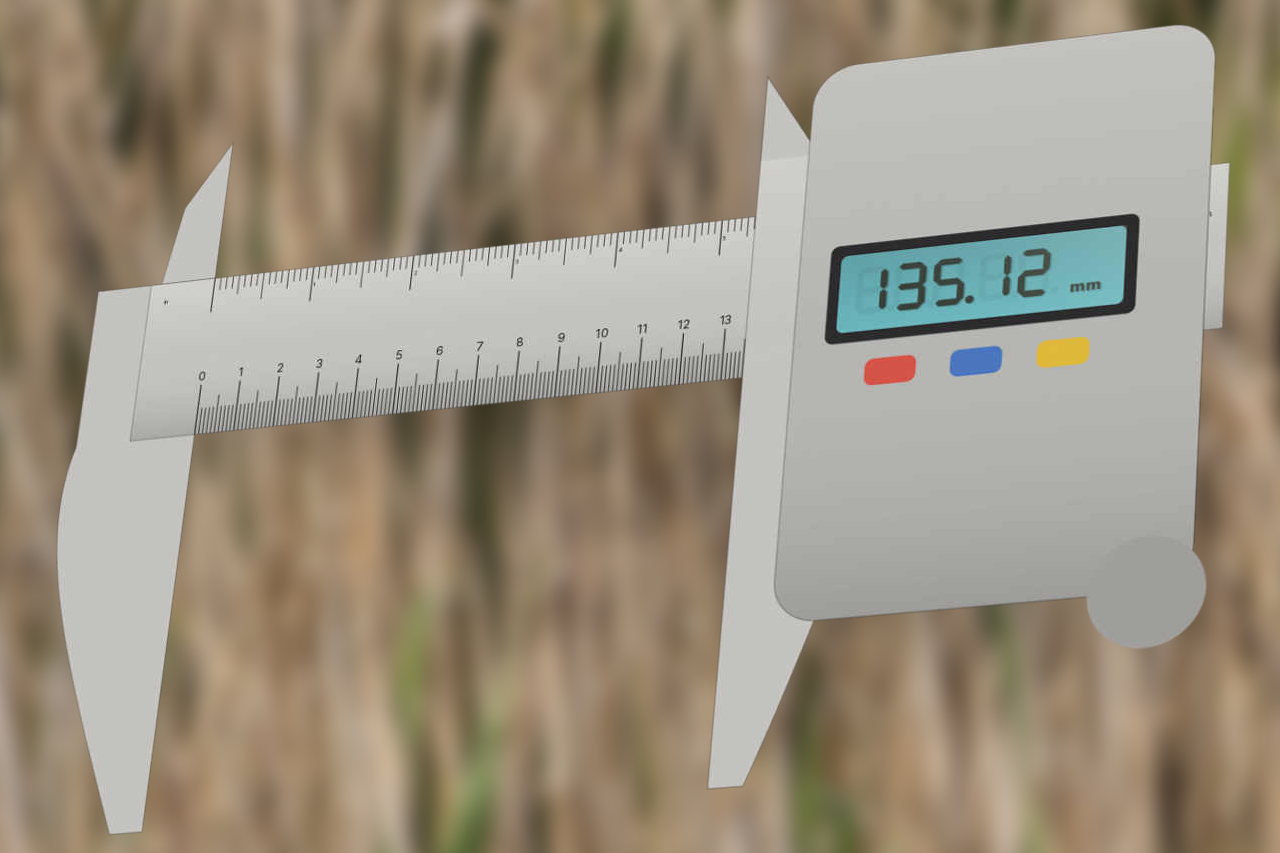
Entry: 135.12
